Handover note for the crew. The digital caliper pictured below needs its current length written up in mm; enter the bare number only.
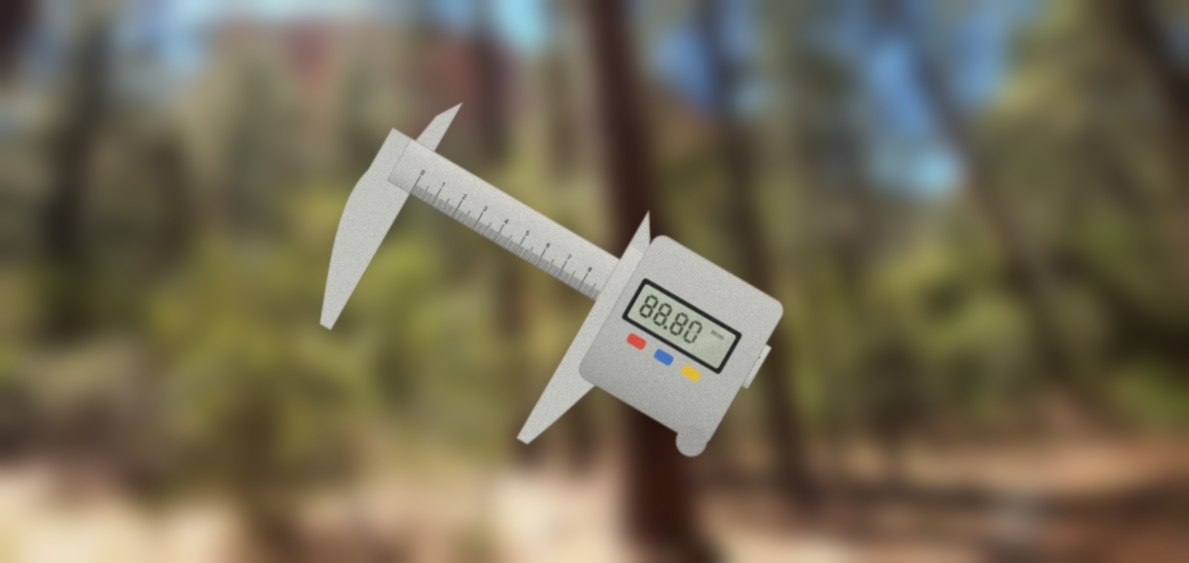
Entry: 88.80
